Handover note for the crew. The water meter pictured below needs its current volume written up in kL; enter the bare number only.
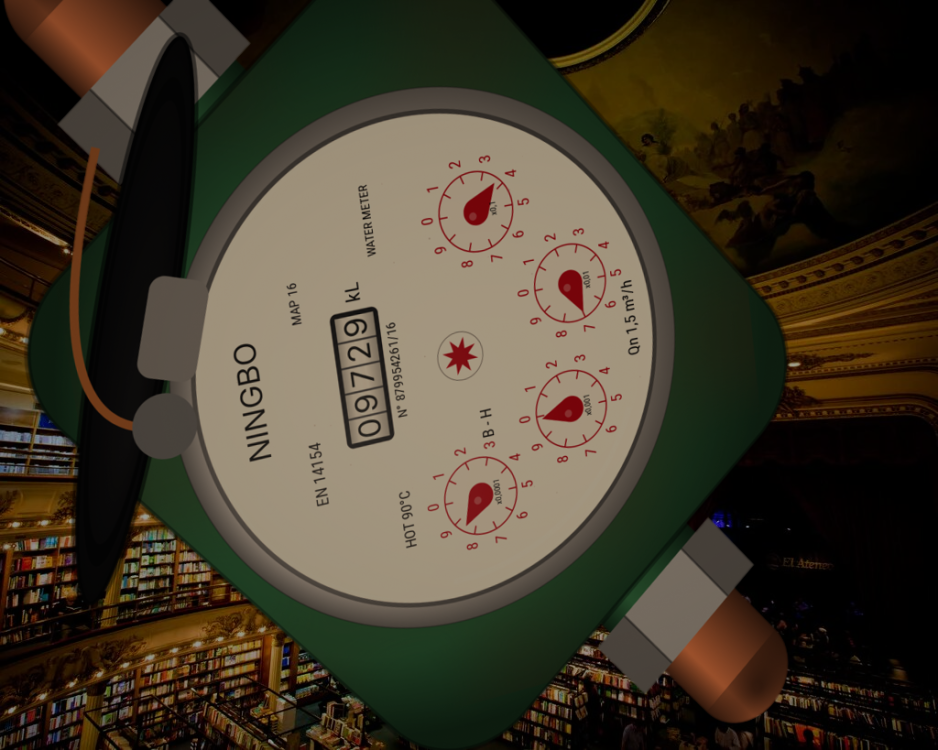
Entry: 9729.3698
